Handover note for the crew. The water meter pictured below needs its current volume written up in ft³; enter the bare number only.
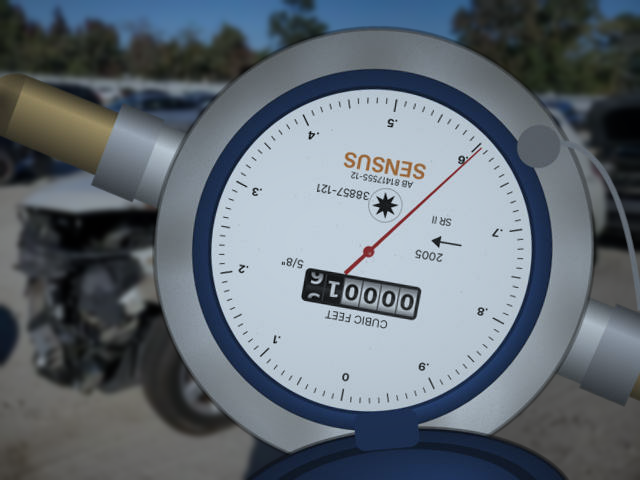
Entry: 15.60
